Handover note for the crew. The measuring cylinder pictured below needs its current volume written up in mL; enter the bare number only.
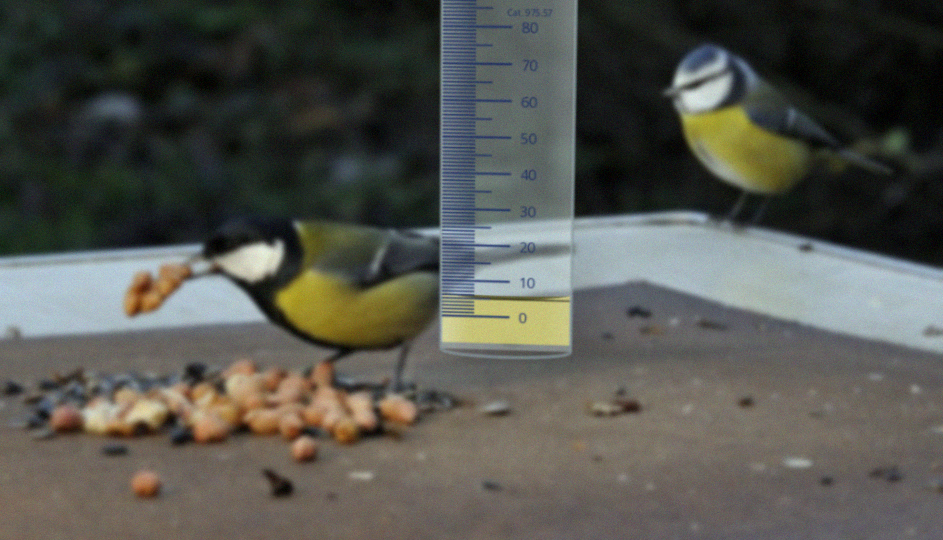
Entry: 5
